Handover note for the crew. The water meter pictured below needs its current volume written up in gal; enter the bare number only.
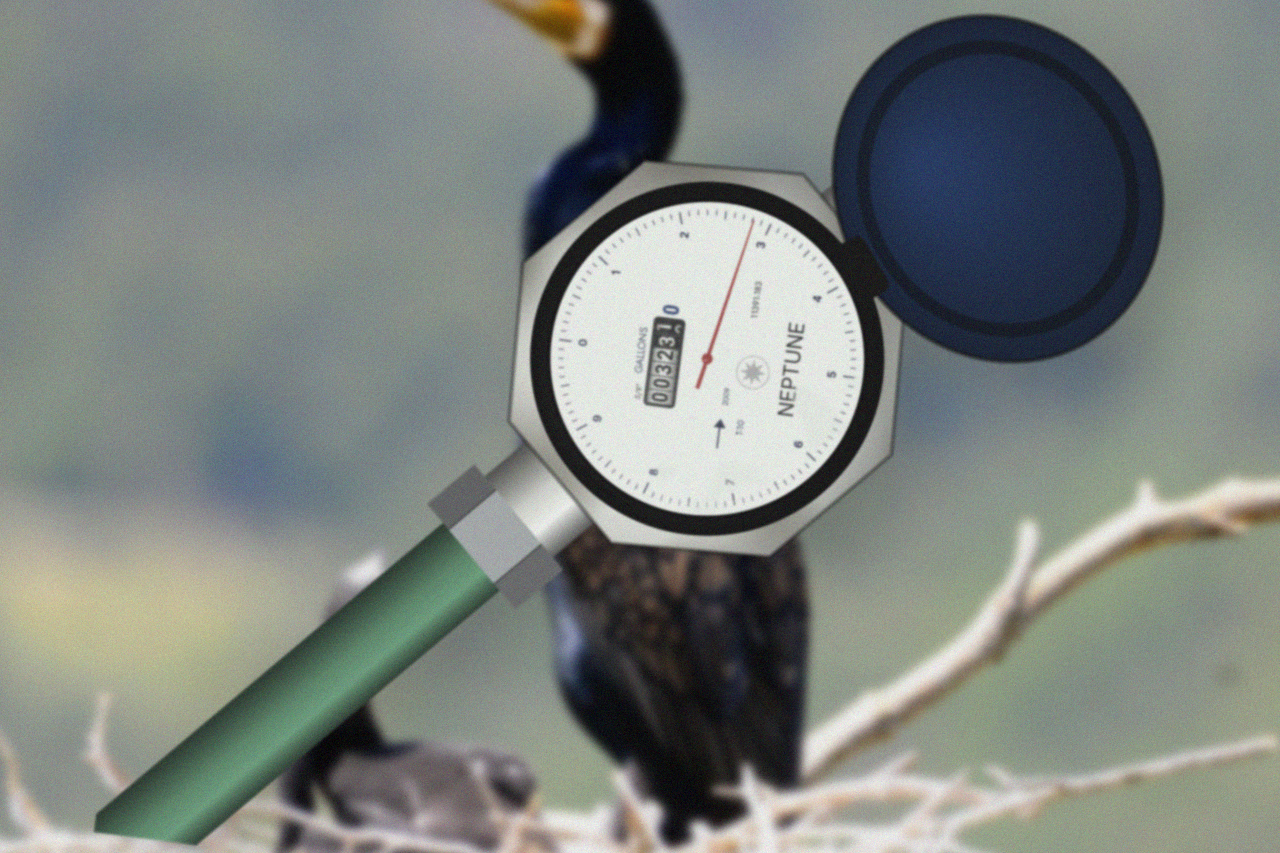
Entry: 32312.8
